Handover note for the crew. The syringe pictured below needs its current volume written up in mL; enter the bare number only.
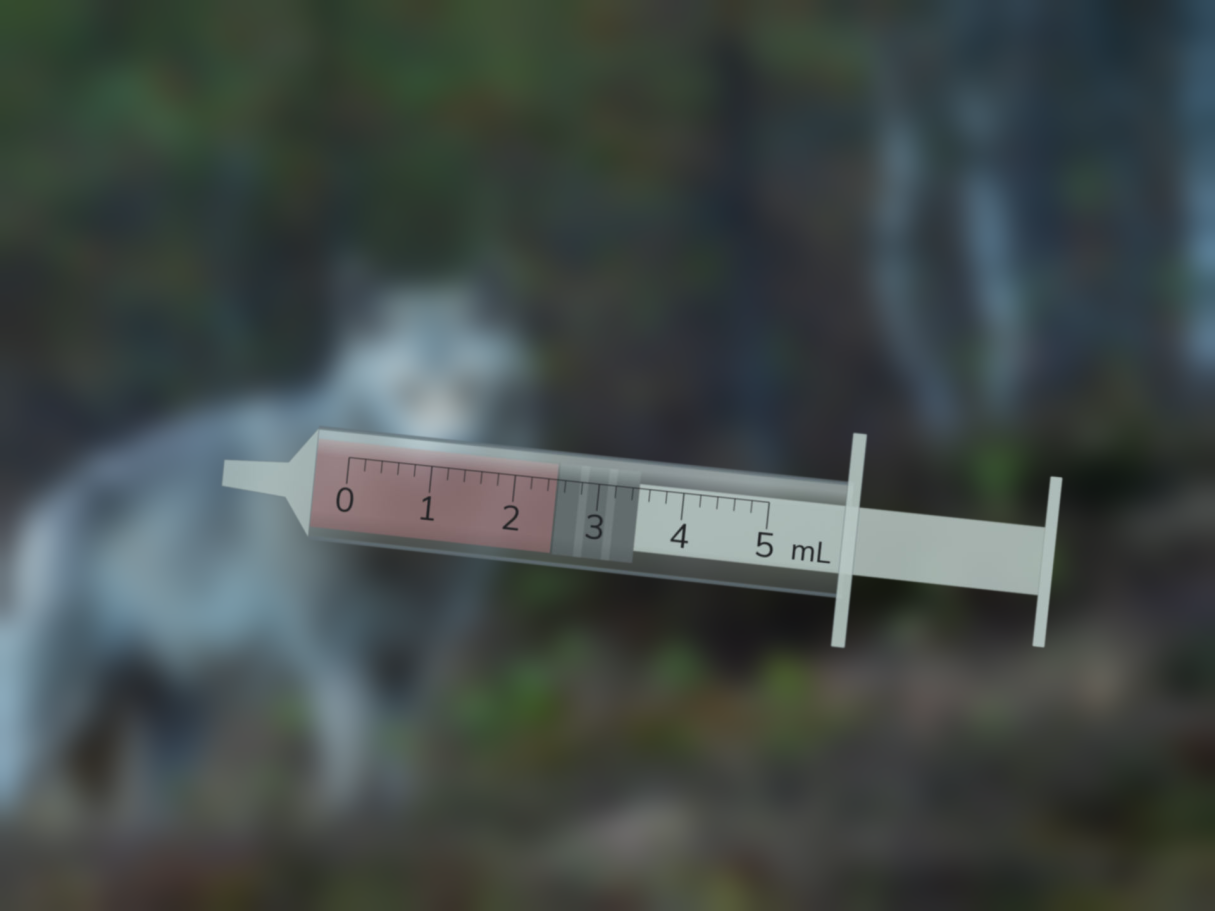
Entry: 2.5
